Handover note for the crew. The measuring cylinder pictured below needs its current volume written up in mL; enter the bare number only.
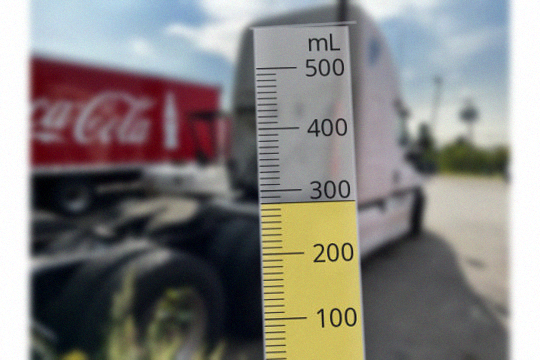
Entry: 280
